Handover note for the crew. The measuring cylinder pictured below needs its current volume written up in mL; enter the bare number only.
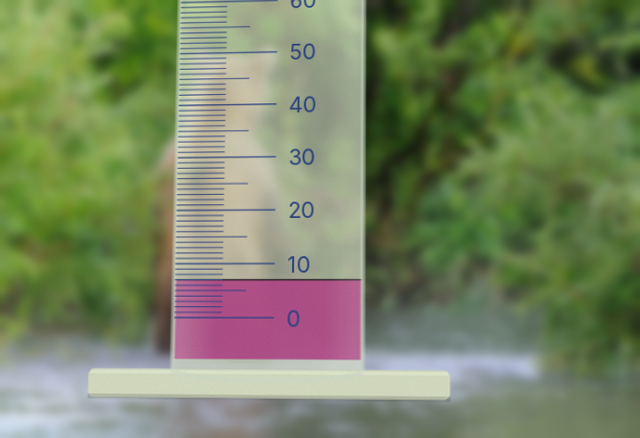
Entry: 7
